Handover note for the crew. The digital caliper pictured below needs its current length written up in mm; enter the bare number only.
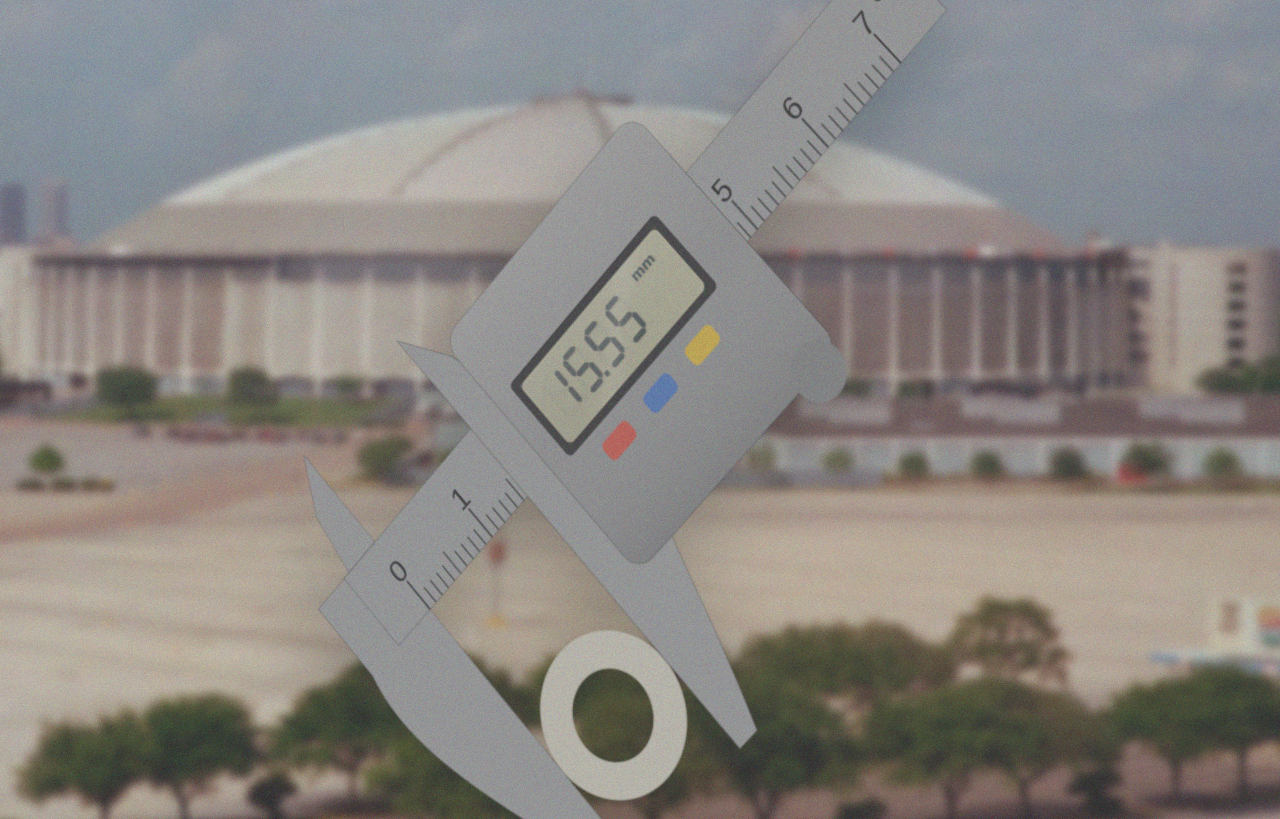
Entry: 15.55
